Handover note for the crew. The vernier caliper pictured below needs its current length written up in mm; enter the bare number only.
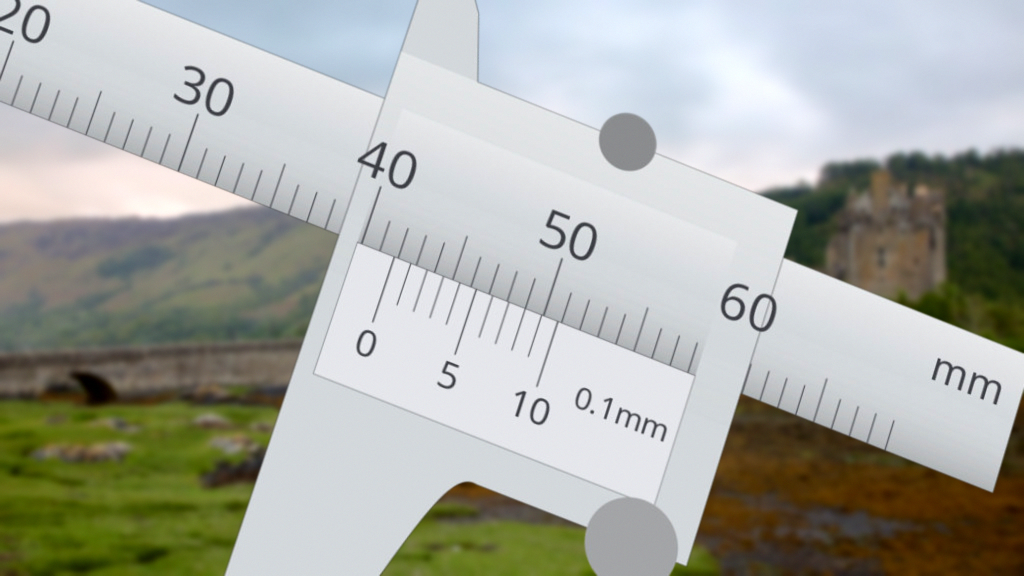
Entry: 41.8
